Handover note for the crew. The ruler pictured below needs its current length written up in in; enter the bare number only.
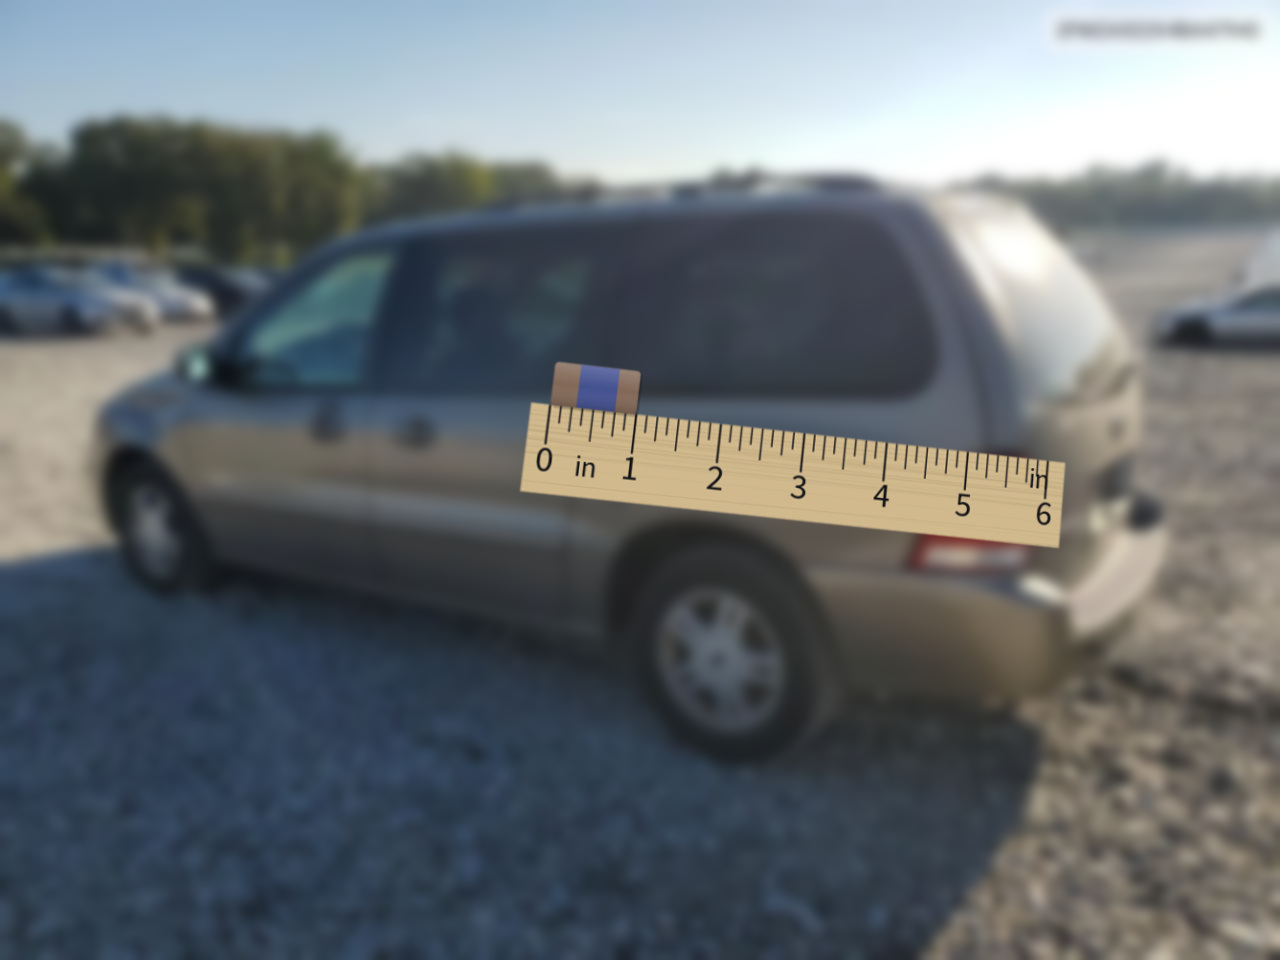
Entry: 1
